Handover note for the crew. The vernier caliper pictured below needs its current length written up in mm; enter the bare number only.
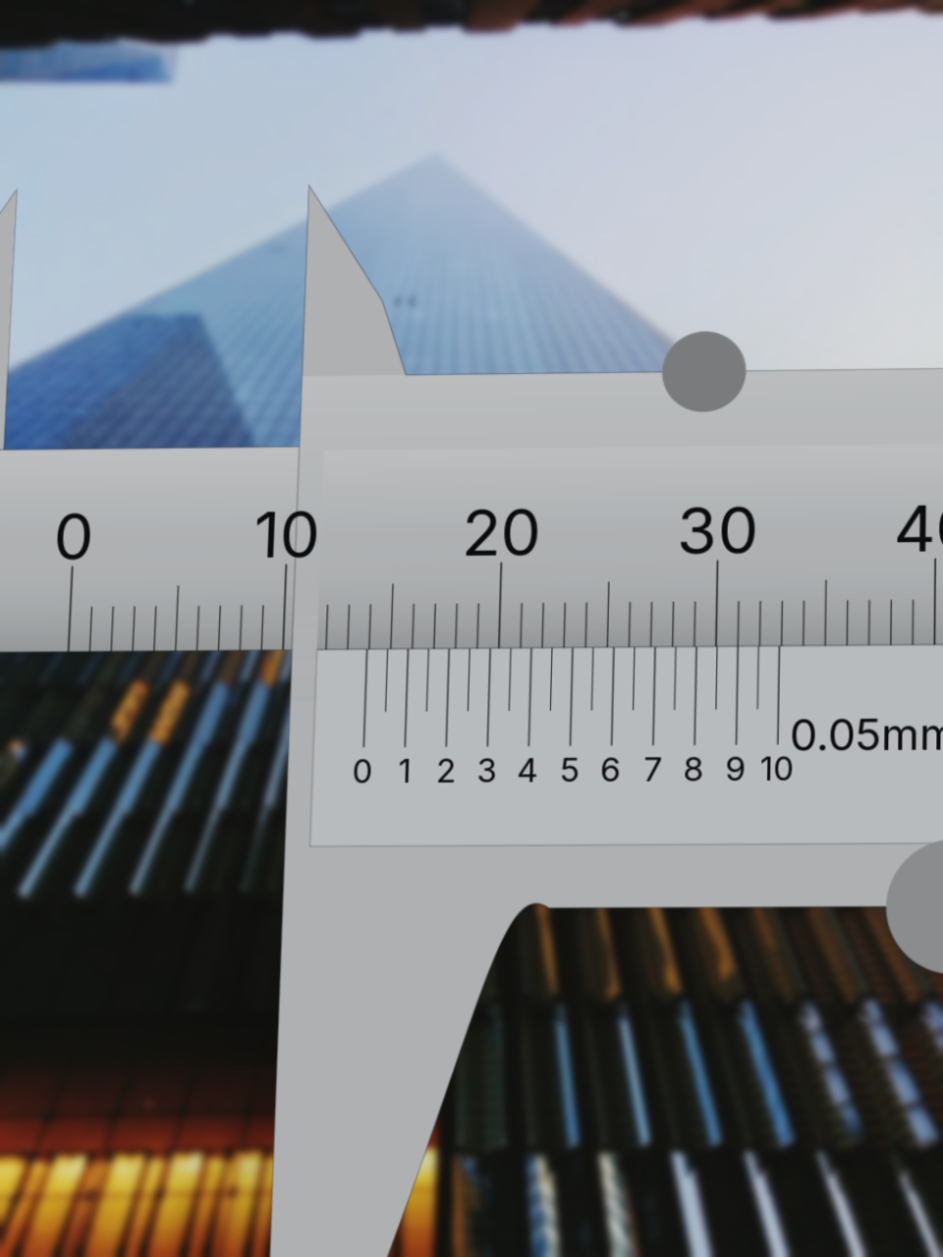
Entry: 13.9
